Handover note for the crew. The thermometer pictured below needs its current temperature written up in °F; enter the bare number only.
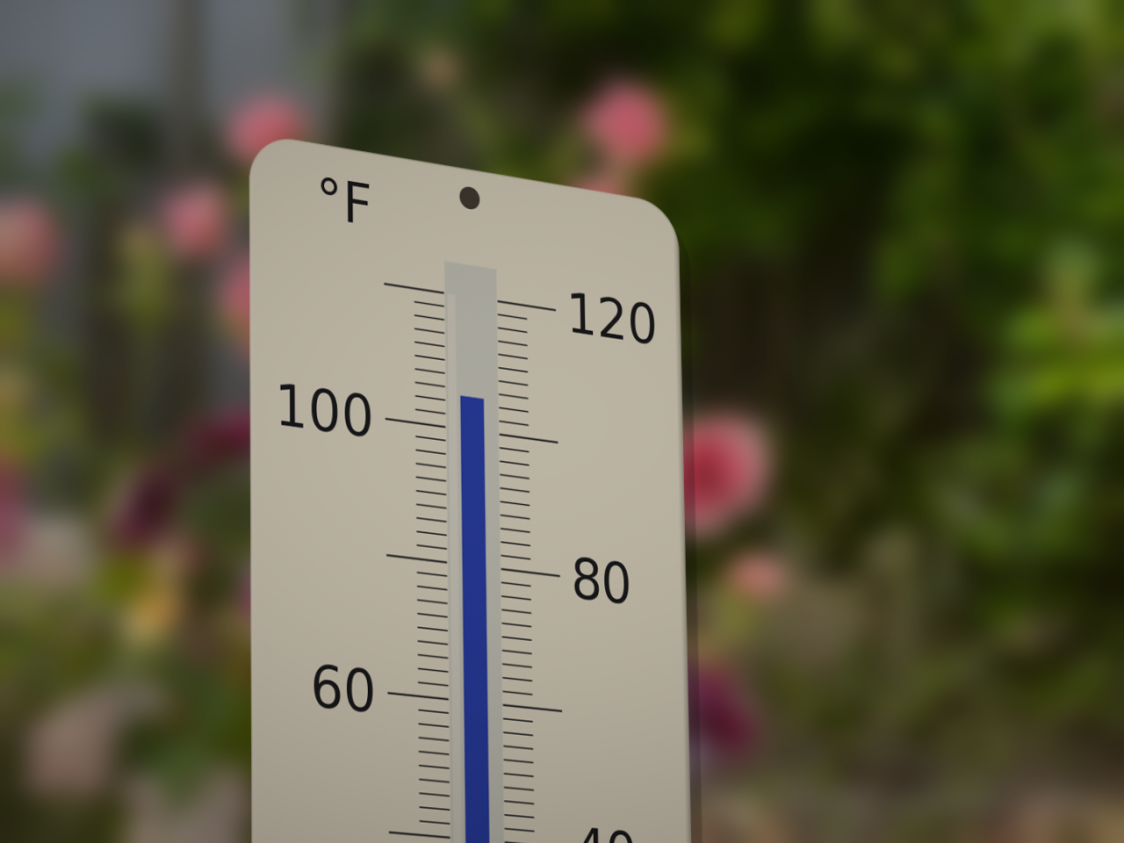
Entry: 105
